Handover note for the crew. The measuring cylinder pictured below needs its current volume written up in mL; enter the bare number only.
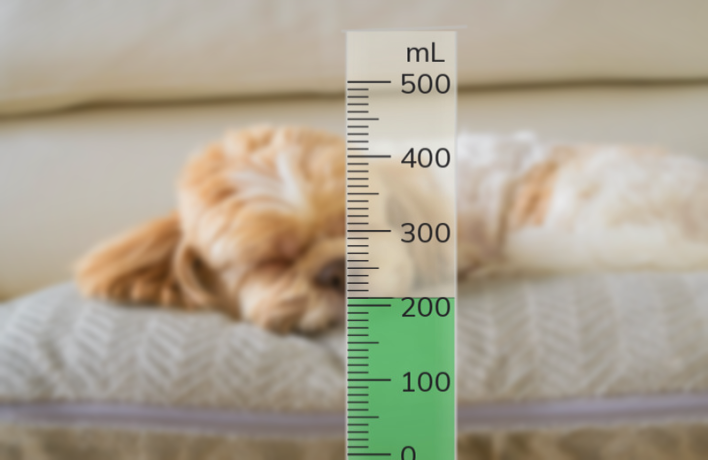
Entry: 210
